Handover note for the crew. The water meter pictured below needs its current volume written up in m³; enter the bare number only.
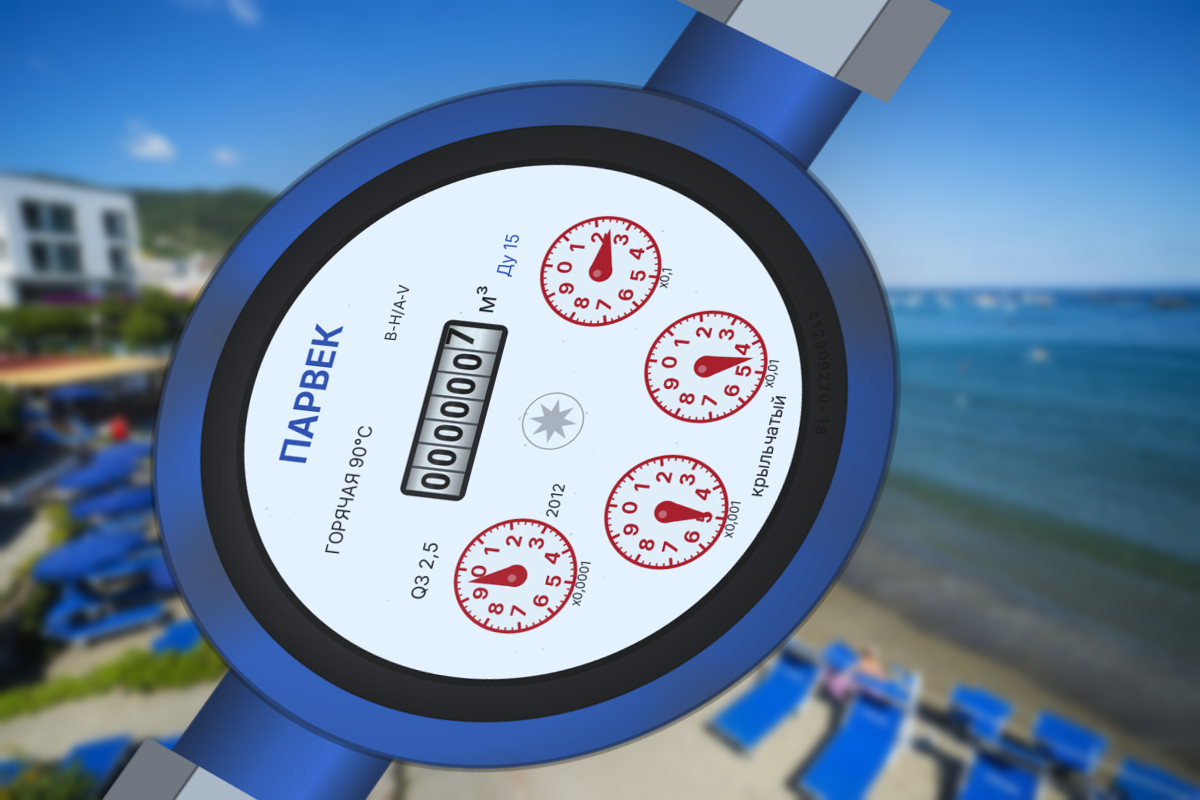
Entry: 7.2449
